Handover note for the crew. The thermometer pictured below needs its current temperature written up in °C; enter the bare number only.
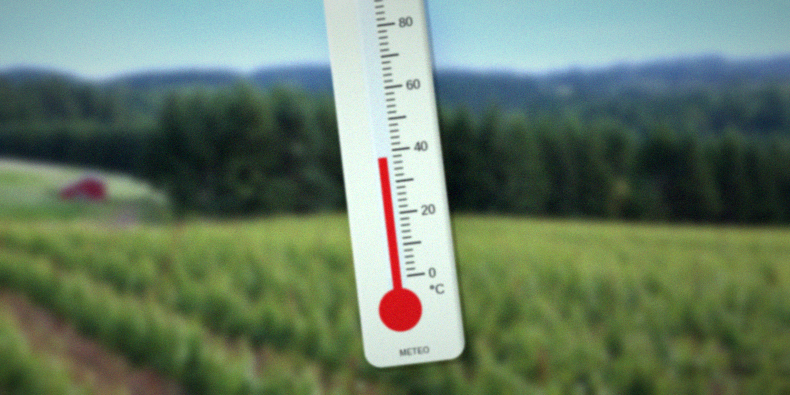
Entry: 38
